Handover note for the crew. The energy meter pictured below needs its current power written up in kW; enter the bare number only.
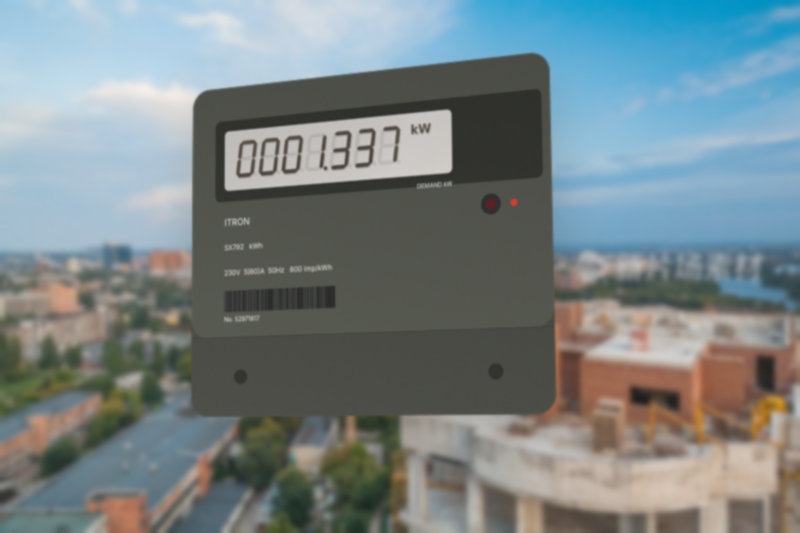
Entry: 1.337
